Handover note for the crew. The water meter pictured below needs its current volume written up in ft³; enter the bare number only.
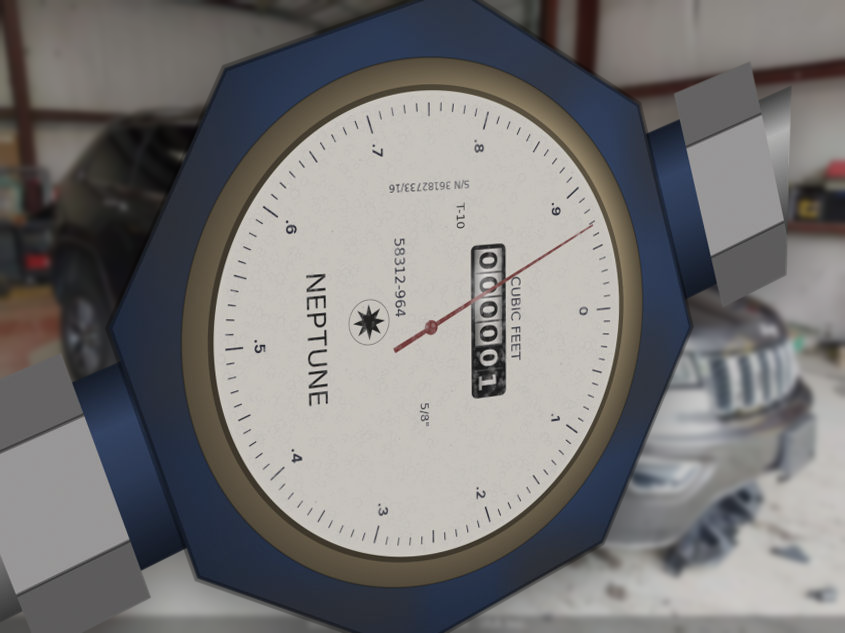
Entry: 0.93
